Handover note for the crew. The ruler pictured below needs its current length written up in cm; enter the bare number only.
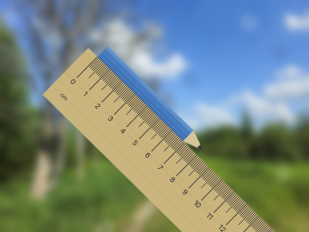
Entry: 8
